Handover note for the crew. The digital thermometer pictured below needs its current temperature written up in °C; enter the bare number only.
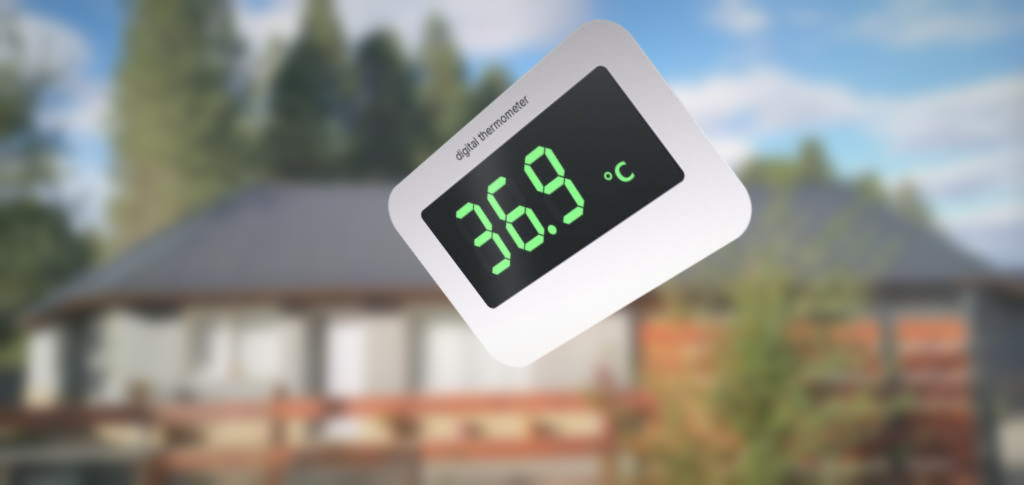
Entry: 36.9
